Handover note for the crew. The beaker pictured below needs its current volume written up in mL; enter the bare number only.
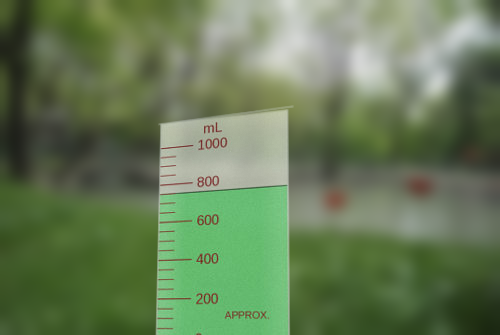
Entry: 750
